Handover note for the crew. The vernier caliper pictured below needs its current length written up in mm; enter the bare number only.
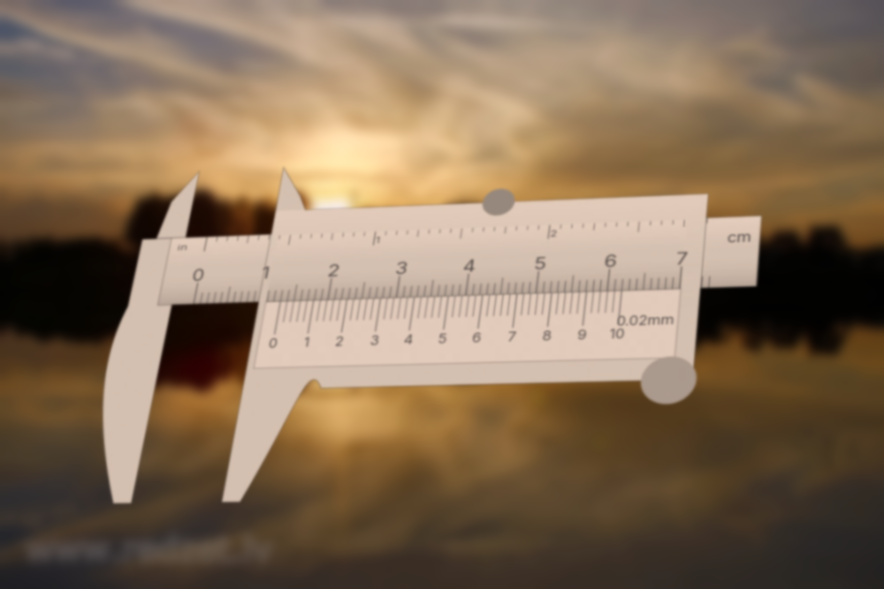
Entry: 13.0
